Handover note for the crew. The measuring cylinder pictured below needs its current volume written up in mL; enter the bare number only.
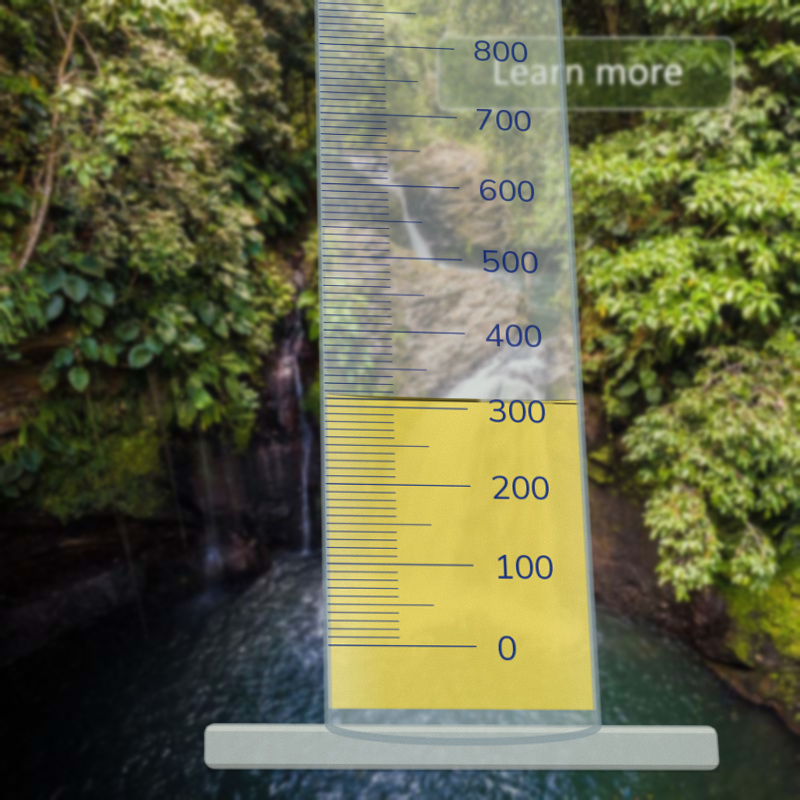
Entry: 310
